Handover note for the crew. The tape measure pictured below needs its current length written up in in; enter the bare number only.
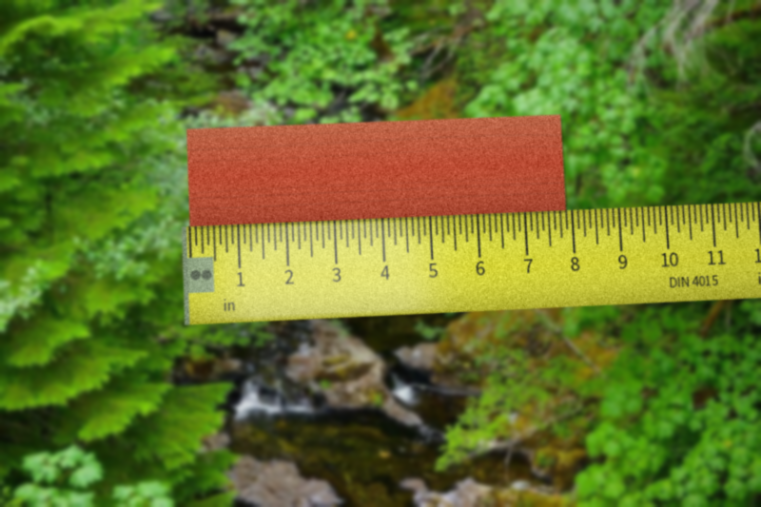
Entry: 7.875
